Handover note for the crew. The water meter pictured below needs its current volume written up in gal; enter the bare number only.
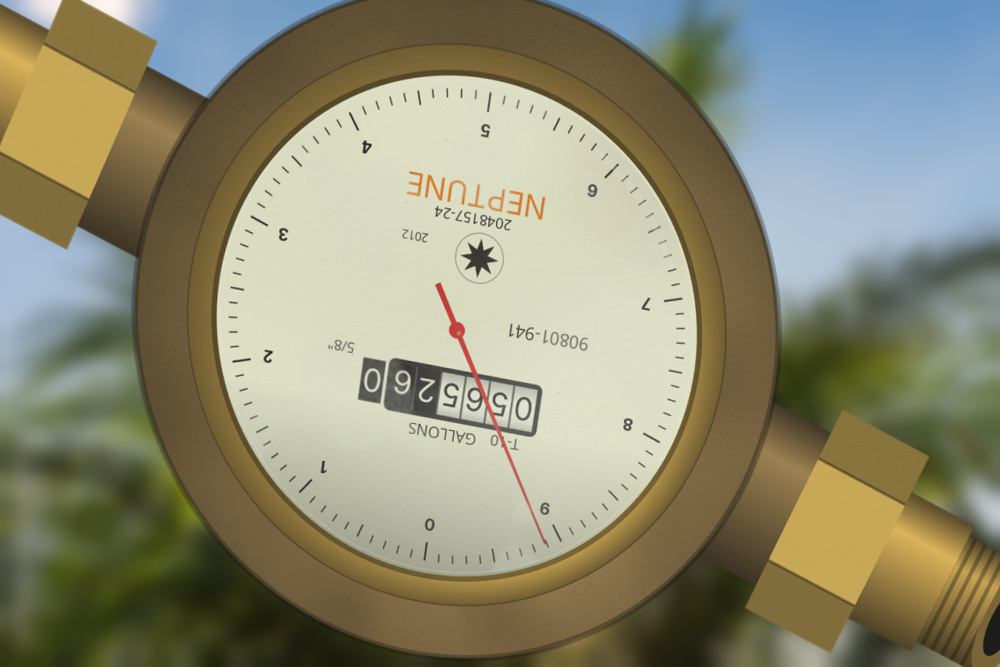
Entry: 565259.1
